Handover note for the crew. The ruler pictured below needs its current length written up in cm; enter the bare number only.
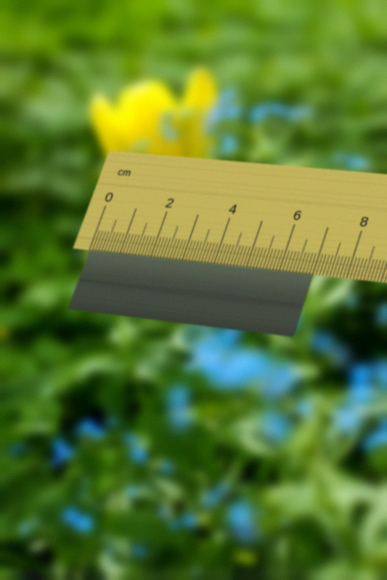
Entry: 7
